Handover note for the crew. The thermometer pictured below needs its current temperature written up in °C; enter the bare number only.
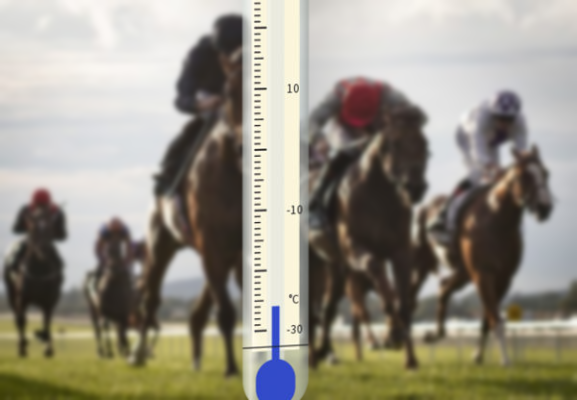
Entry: -26
